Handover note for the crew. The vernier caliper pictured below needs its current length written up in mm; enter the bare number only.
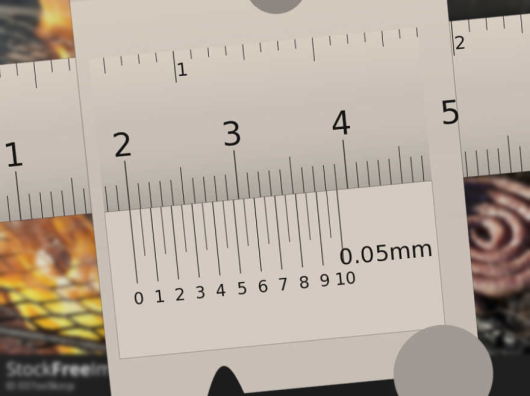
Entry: 20.0
